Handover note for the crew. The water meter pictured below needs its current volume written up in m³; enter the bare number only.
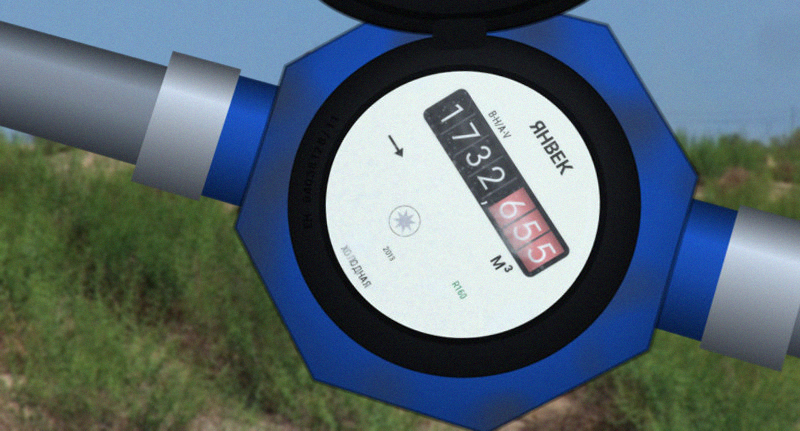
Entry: 1732.655
